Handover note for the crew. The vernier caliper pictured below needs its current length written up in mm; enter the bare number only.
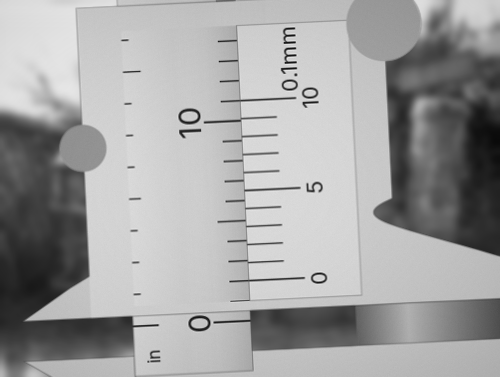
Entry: 2.0
